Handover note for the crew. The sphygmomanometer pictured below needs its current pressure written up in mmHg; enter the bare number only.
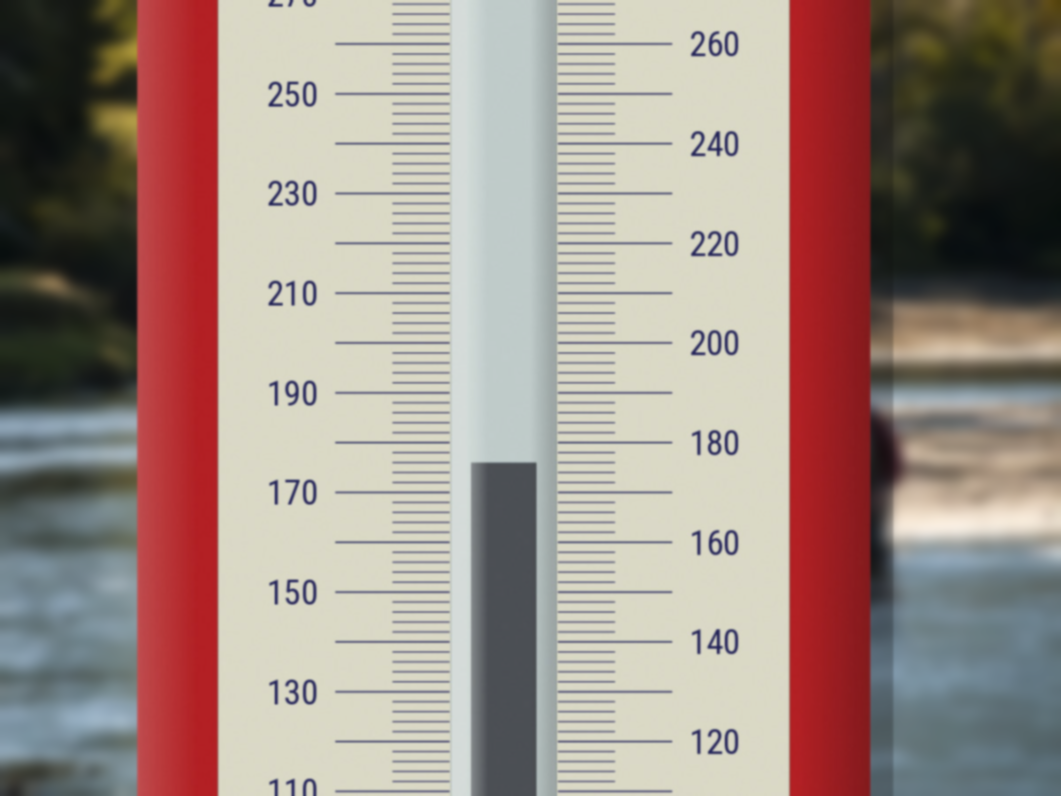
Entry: 176
